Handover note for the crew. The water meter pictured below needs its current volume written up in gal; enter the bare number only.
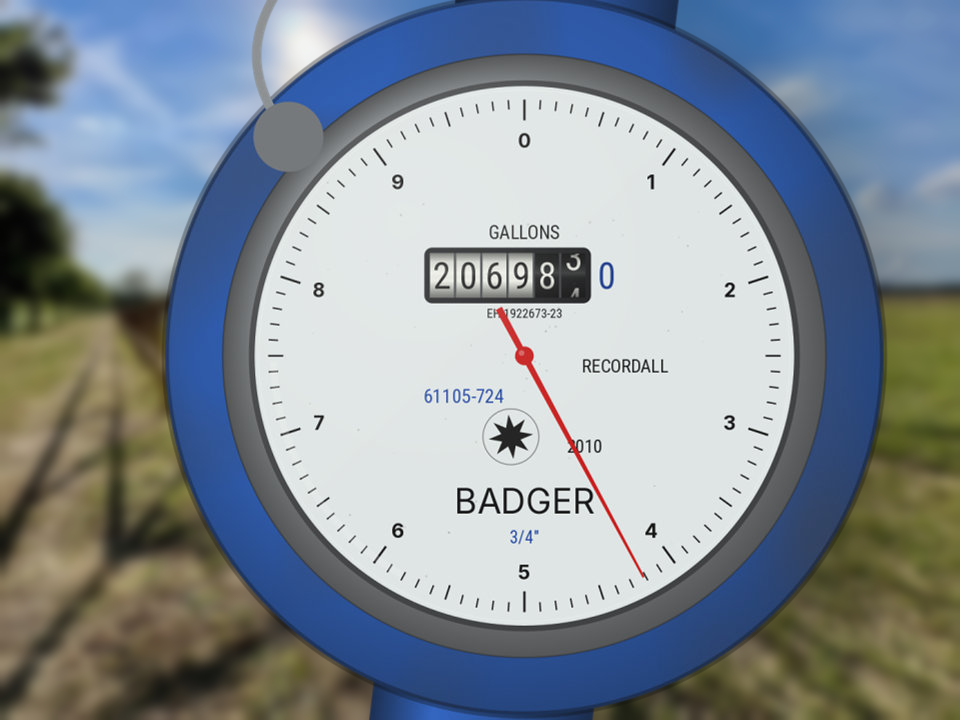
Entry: 2069834.2
